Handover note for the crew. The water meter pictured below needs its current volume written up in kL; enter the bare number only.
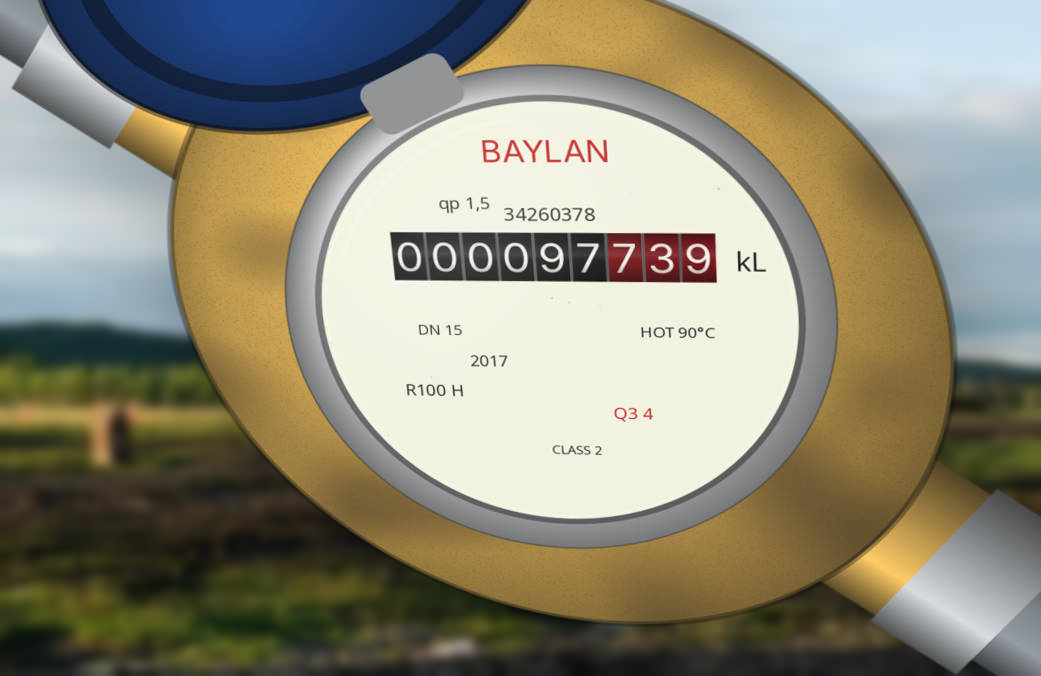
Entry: 97.739
